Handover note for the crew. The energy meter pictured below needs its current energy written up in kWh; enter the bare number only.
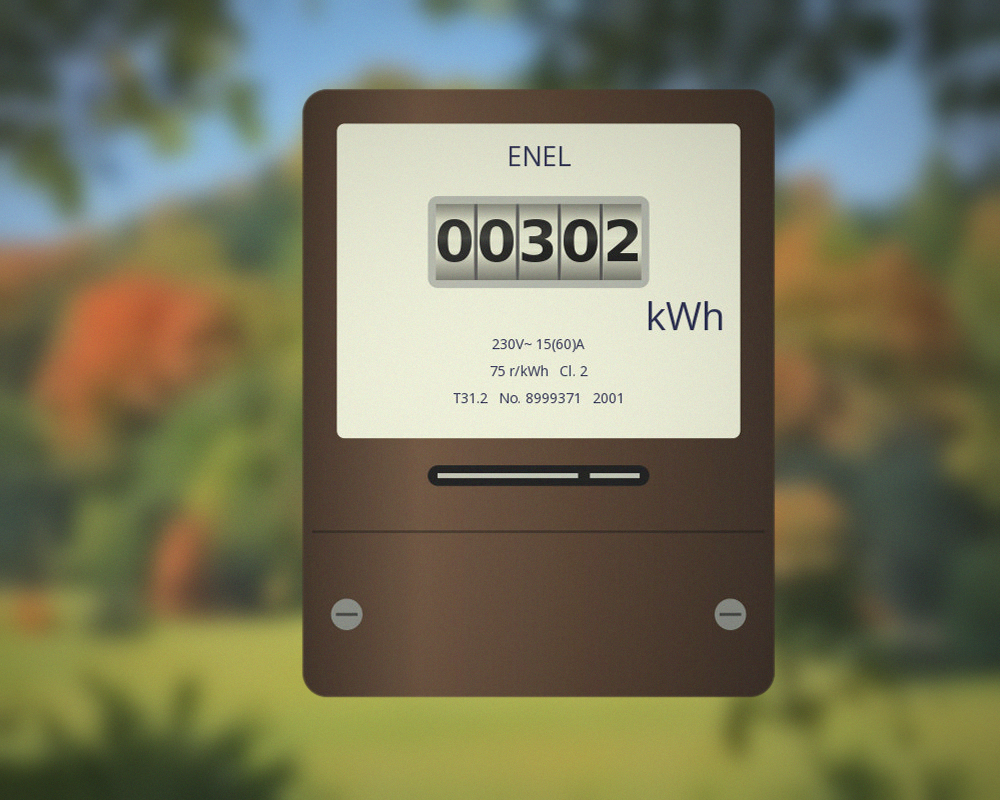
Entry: 302
